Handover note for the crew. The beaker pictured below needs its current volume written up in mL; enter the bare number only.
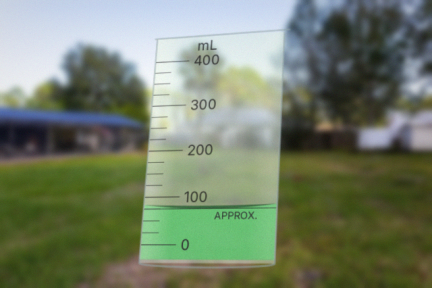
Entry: 75
